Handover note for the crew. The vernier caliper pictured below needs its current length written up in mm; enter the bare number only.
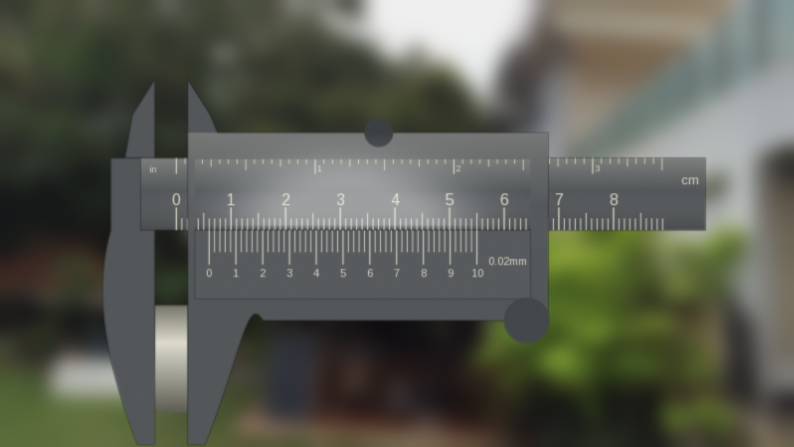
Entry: 6.0
